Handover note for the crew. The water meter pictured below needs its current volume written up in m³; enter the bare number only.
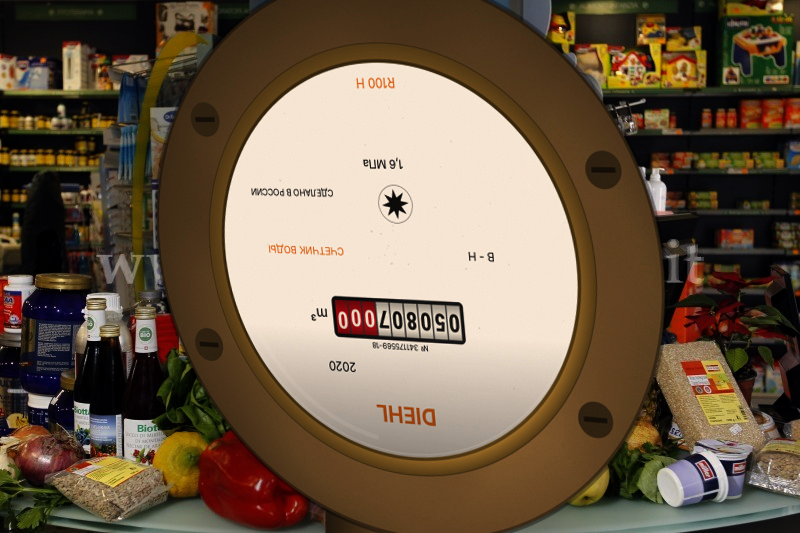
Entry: 50807.000
